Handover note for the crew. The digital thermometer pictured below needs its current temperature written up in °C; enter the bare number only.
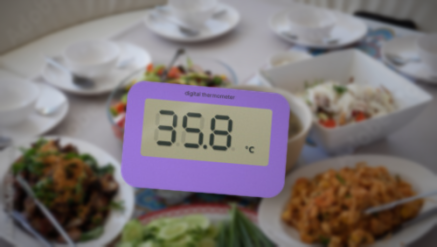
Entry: 35.8
